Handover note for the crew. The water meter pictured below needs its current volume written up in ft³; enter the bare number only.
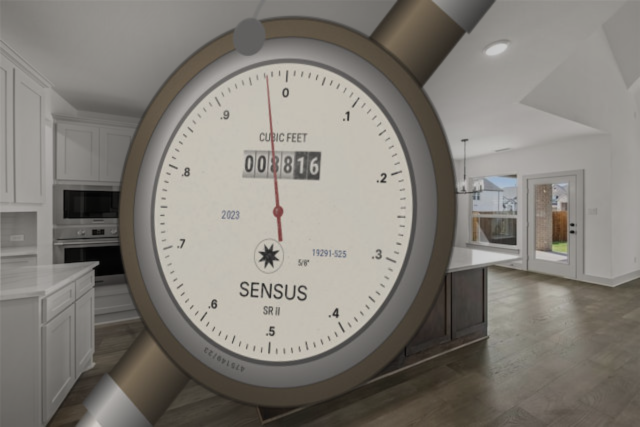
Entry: 8815.97
